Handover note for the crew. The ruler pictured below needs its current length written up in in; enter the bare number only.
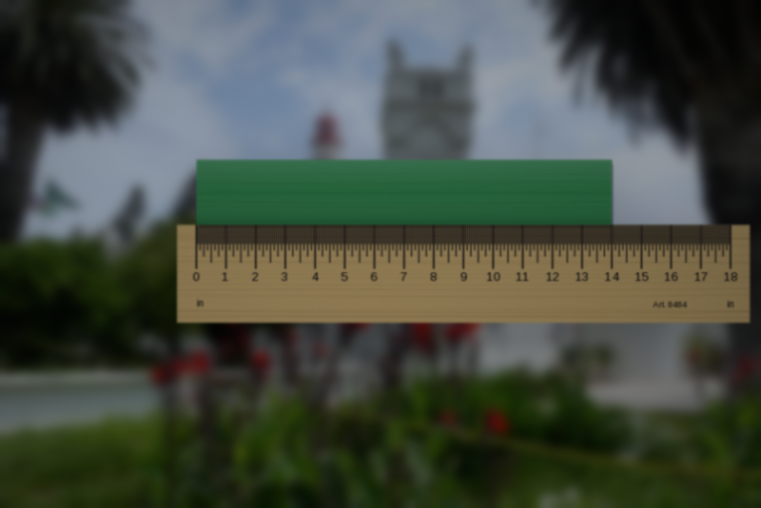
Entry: 14
